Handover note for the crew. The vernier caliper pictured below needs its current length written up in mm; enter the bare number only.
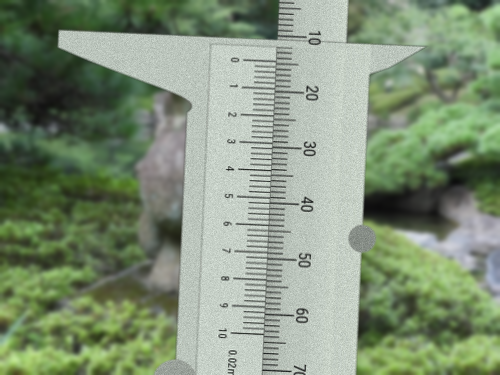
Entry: 14.6
